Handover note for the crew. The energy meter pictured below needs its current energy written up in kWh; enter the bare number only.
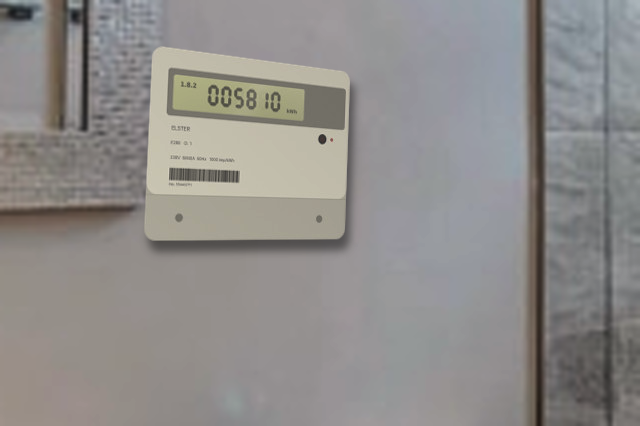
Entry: 5810
